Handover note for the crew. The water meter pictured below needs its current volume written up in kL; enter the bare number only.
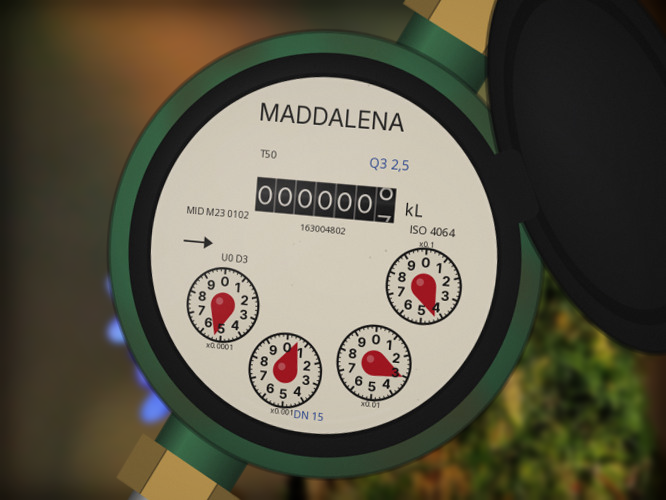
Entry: 6.4305
